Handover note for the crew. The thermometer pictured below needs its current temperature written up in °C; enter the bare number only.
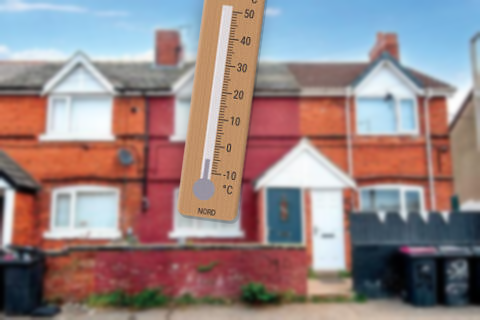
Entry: -5
